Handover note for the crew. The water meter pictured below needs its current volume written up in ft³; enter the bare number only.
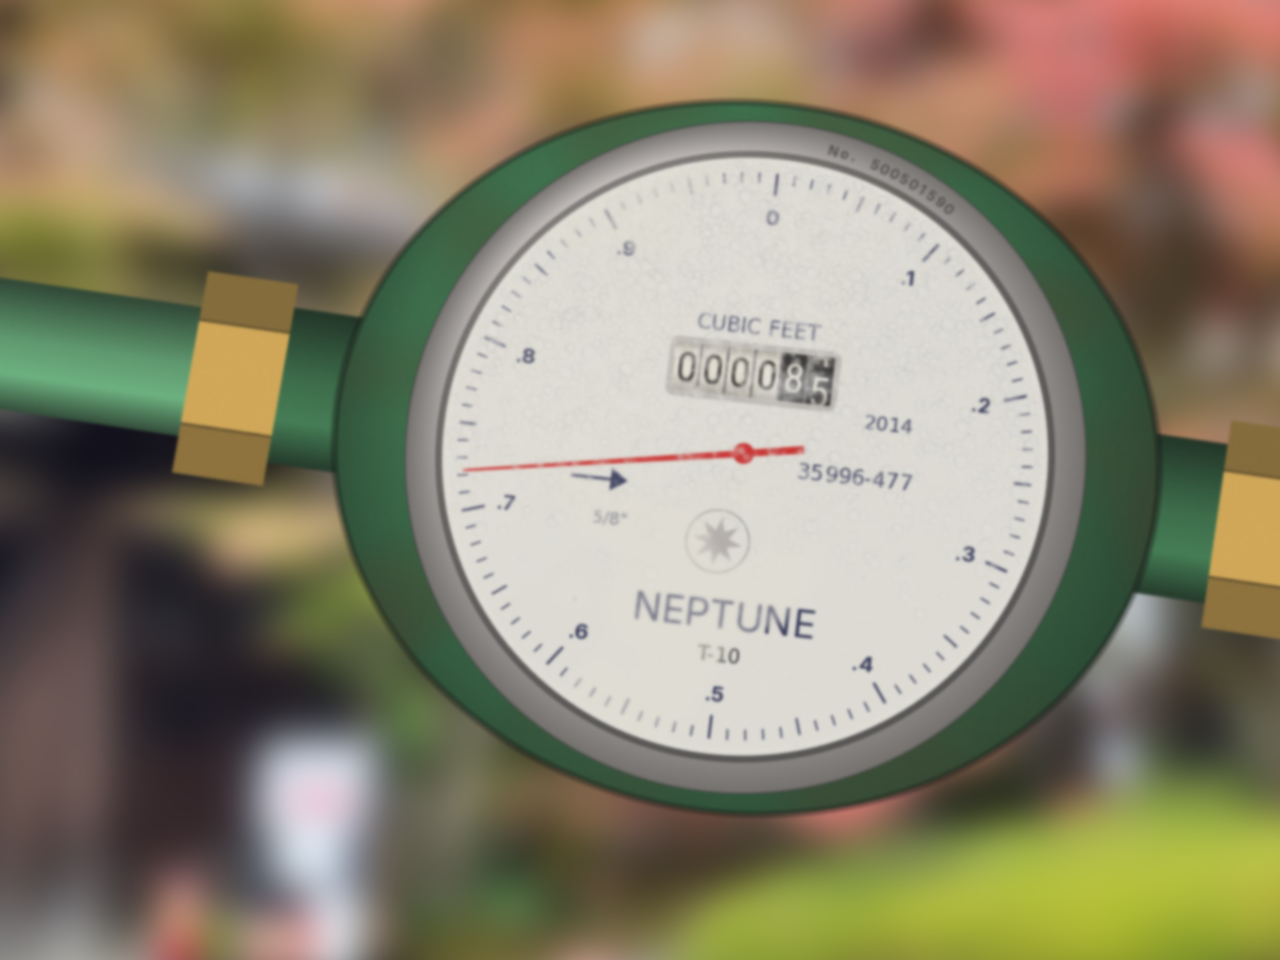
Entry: 84.72
